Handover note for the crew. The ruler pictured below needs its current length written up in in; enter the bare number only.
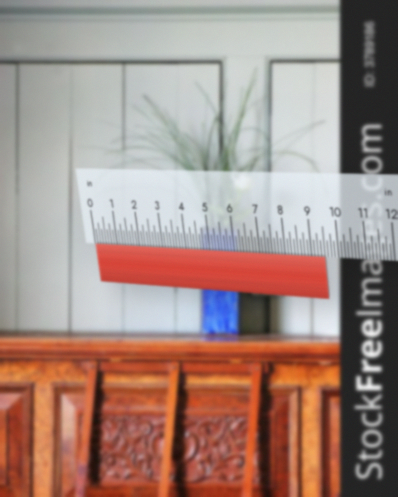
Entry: 9.5
